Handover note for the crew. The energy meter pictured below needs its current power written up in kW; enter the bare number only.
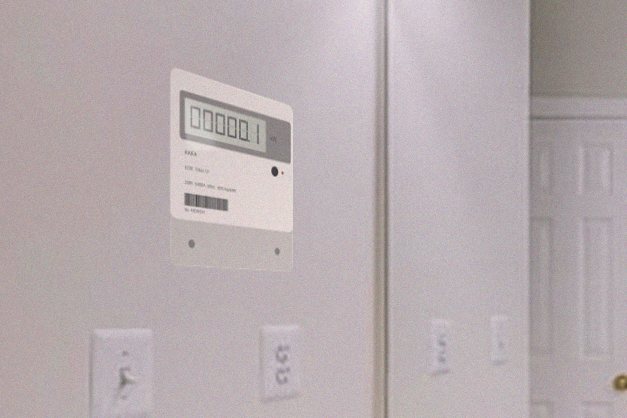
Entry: 0.1
